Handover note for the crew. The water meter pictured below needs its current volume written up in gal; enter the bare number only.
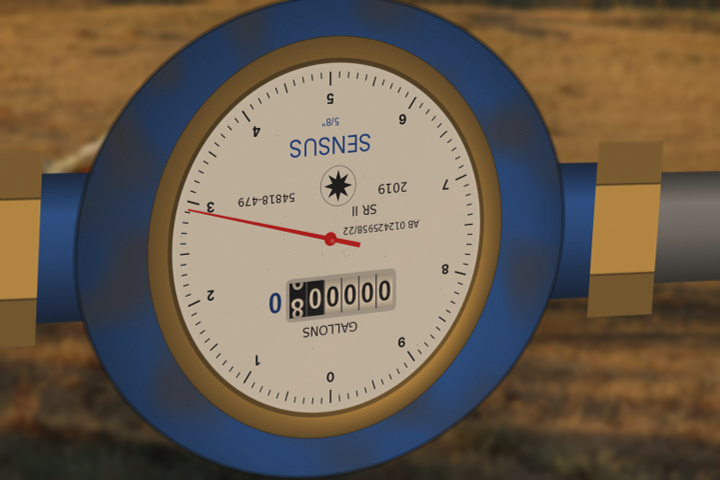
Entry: 82.9
